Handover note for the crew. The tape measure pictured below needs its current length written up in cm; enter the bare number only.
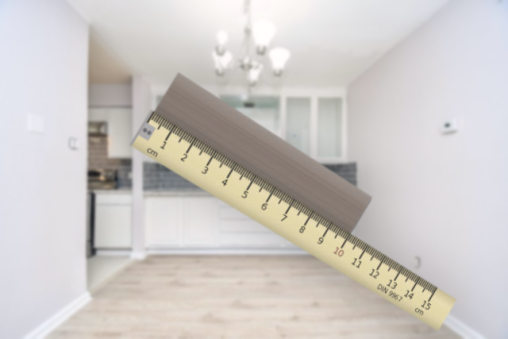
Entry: 10
